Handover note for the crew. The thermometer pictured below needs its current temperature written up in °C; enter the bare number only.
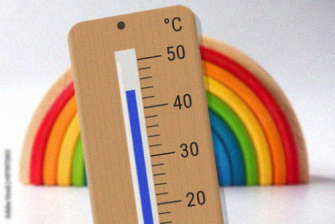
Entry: 44
